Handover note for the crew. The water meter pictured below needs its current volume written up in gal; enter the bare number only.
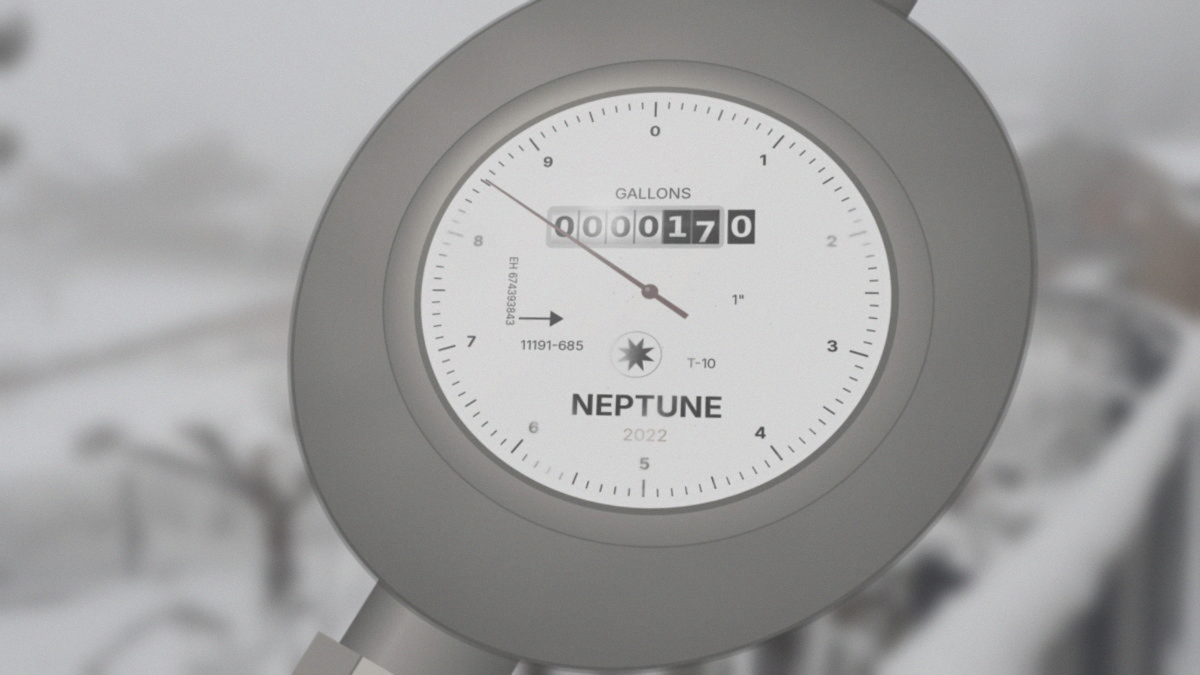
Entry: 168.5
